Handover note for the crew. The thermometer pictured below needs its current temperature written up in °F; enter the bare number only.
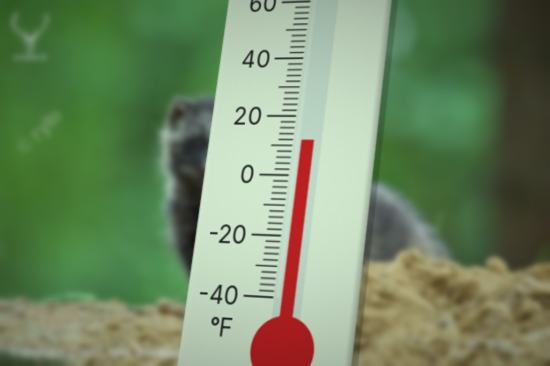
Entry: 12
